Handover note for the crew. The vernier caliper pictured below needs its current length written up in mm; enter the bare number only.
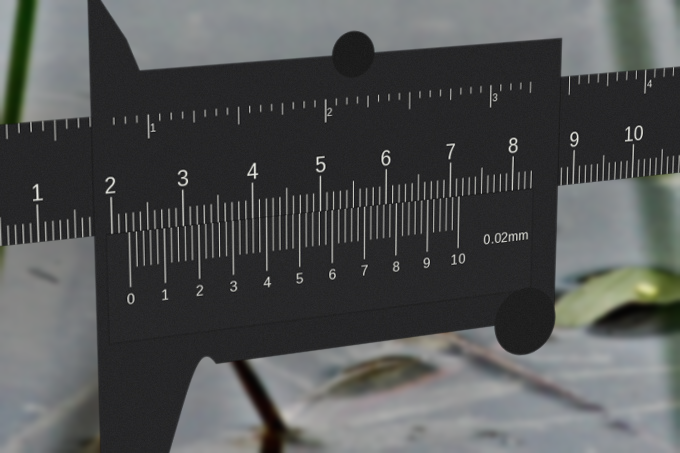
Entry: 22.4
